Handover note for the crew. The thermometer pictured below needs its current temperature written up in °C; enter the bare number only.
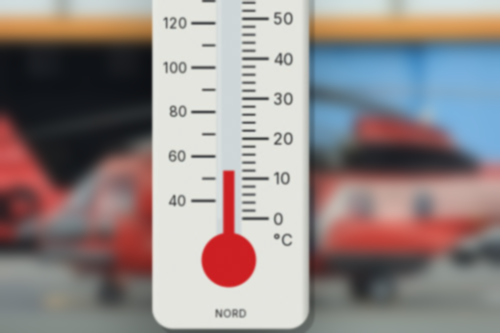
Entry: 12
